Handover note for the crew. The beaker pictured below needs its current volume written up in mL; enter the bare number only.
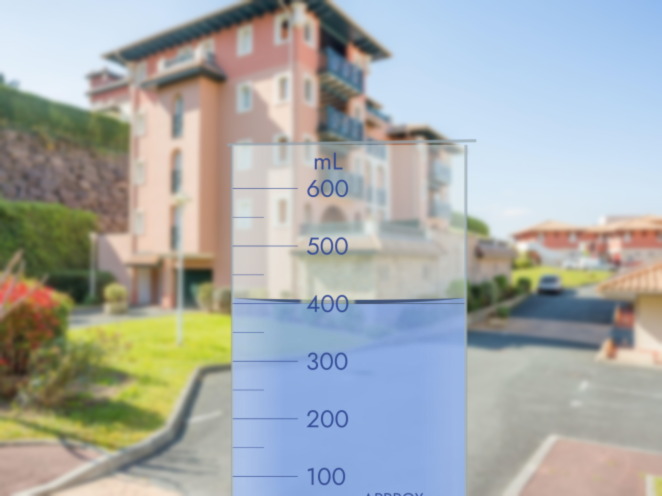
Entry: 400
